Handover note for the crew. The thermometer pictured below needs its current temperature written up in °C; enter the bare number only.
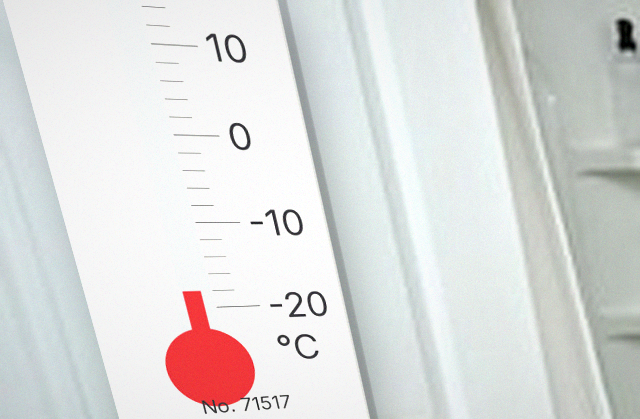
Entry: -18
